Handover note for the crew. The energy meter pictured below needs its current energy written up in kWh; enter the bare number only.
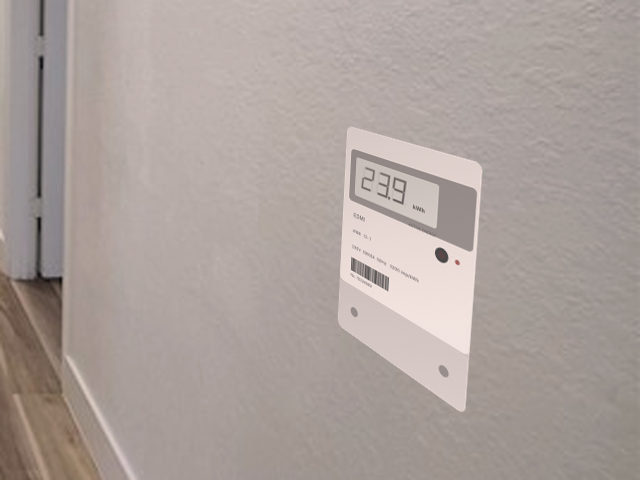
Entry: 23.9
